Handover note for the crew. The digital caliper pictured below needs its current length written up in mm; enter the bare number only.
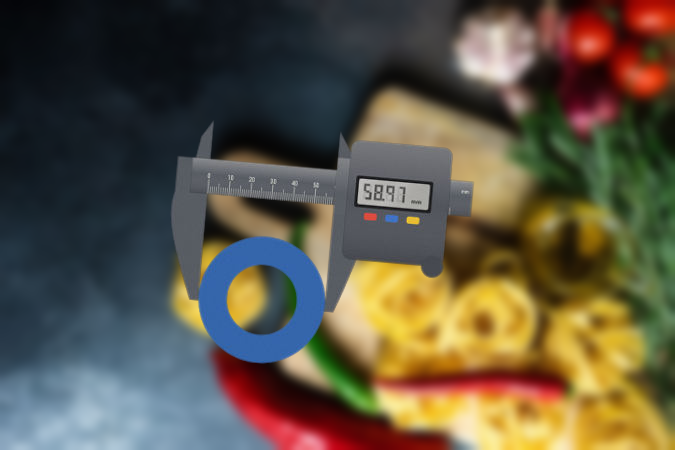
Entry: 58.97
